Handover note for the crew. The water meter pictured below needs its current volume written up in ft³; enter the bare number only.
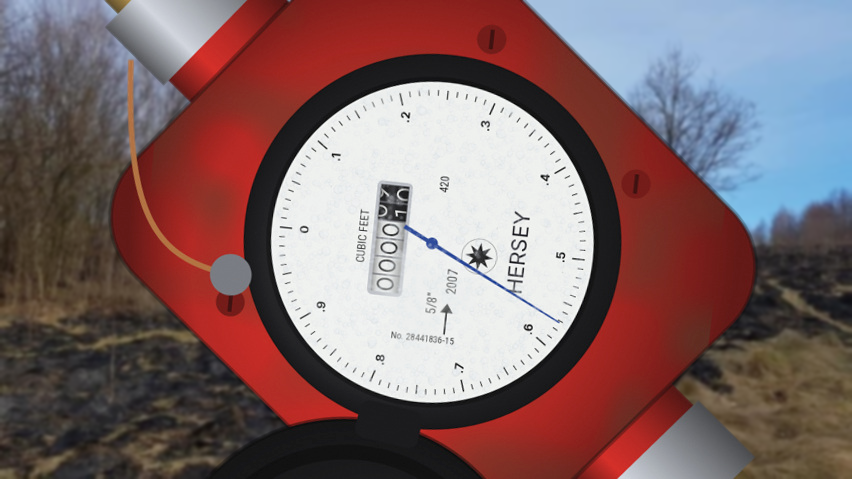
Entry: 9.57
